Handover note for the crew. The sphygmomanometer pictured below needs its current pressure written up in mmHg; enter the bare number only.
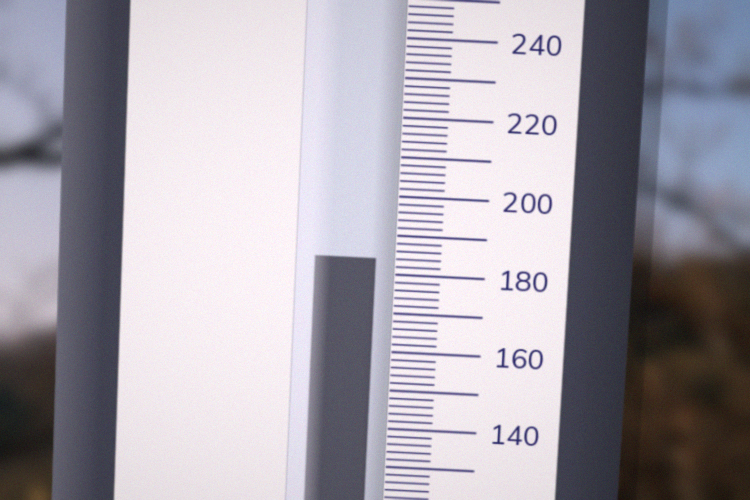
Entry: 184
